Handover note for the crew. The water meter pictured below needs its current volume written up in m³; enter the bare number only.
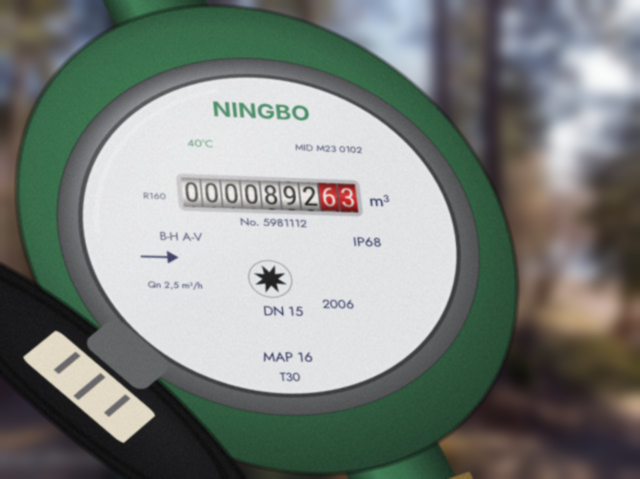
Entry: 892.63
